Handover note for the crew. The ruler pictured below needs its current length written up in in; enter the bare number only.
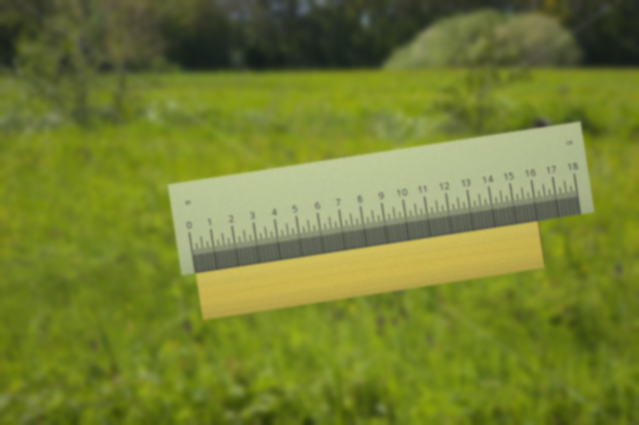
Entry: 16
